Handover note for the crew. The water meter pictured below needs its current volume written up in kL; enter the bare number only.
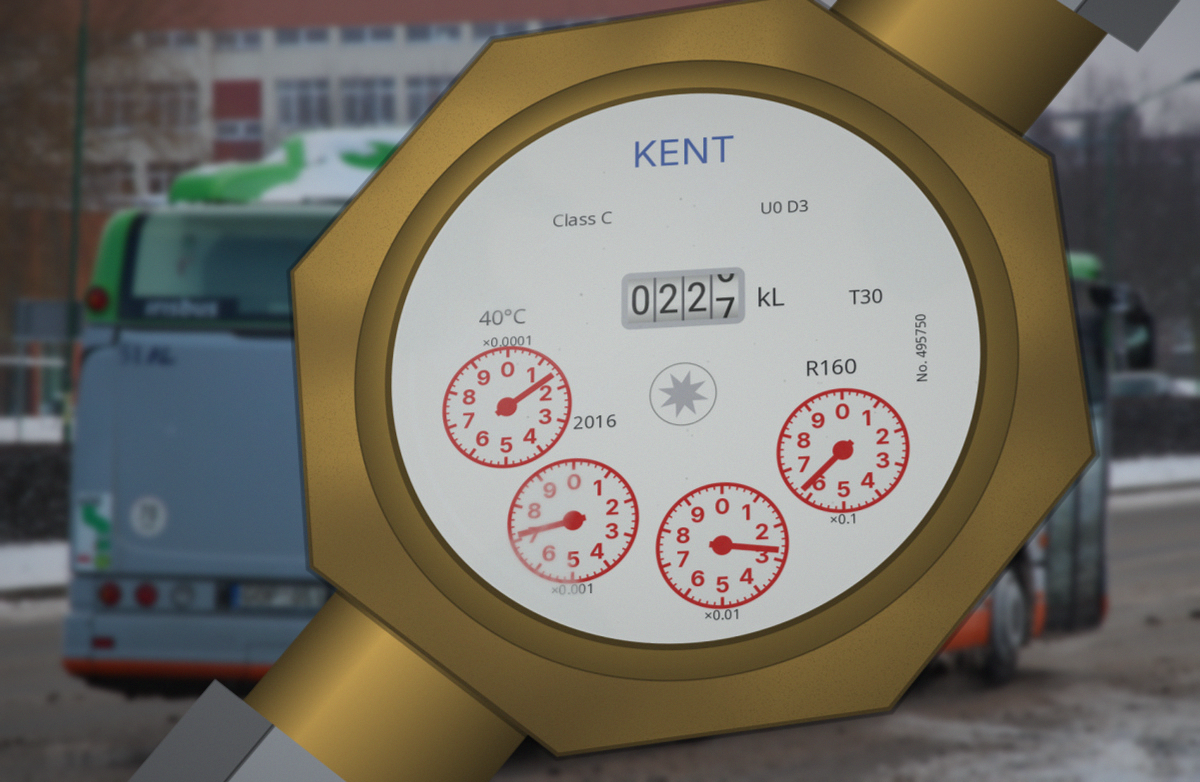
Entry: 226.6271
